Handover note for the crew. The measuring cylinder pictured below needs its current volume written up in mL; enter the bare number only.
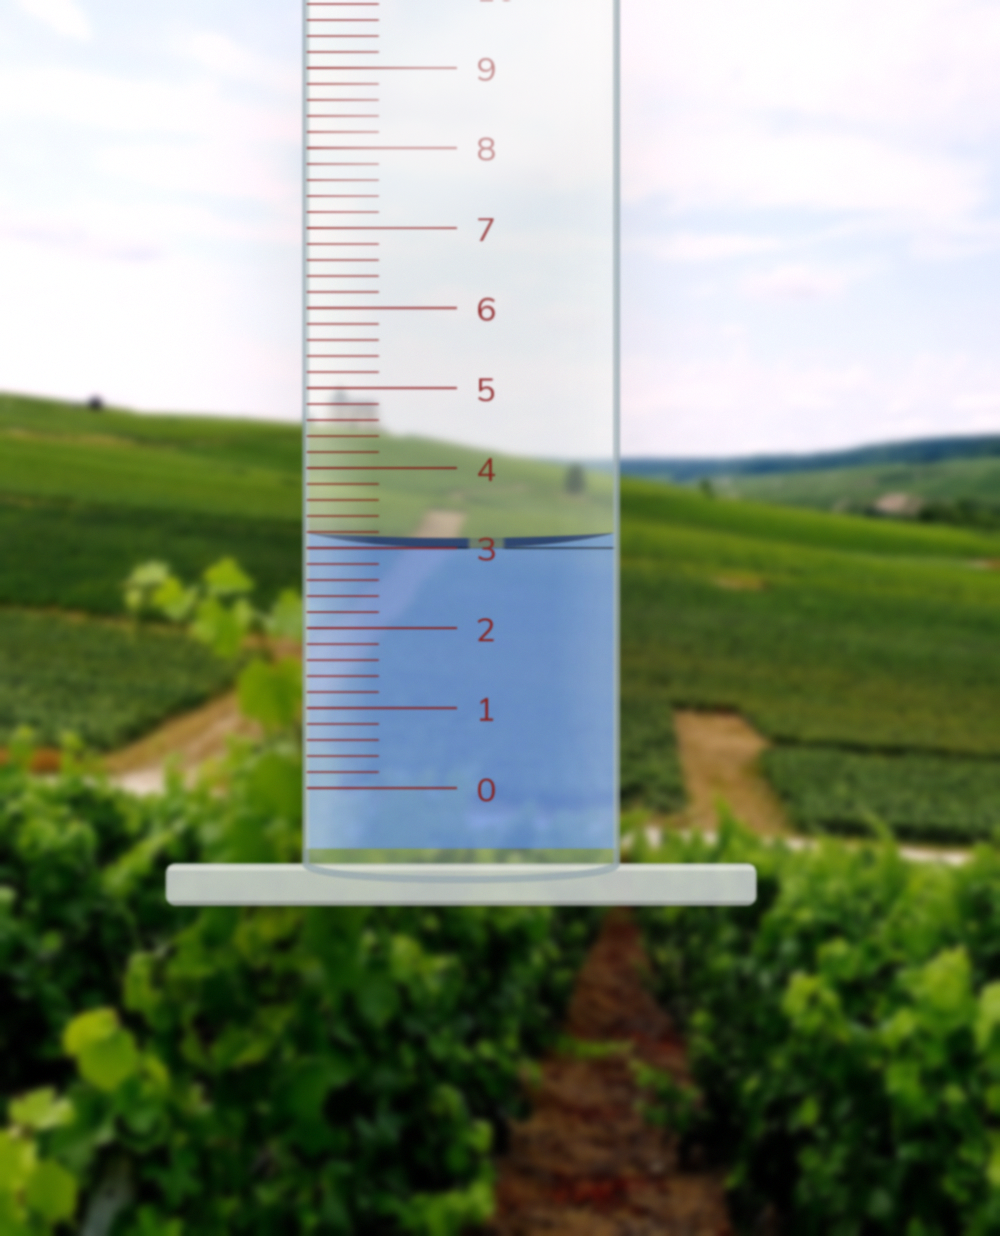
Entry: 3
